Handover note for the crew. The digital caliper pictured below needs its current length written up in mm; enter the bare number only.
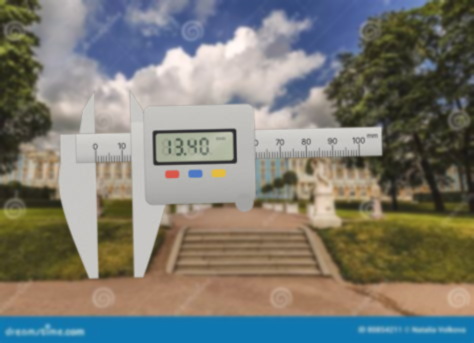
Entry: 13.40
